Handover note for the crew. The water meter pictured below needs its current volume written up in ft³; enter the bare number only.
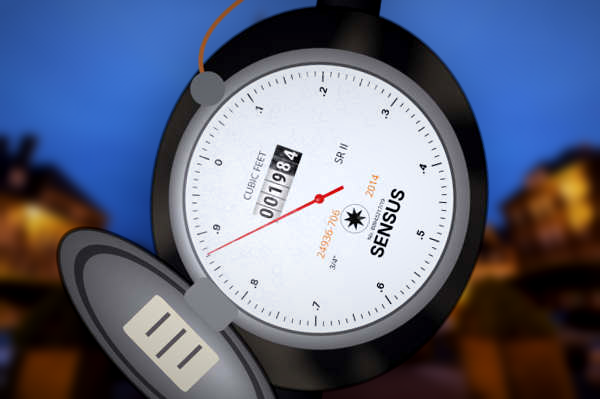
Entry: 1983.87
